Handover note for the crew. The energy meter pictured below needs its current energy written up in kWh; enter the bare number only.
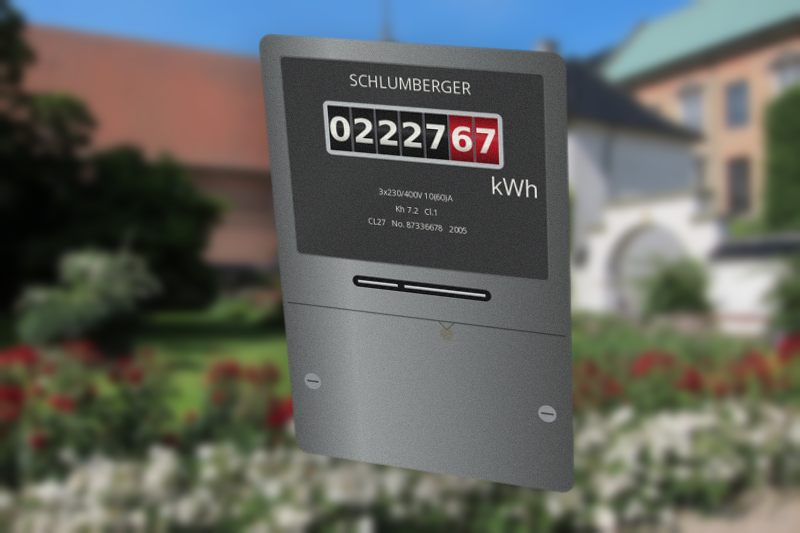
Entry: 2227.67
